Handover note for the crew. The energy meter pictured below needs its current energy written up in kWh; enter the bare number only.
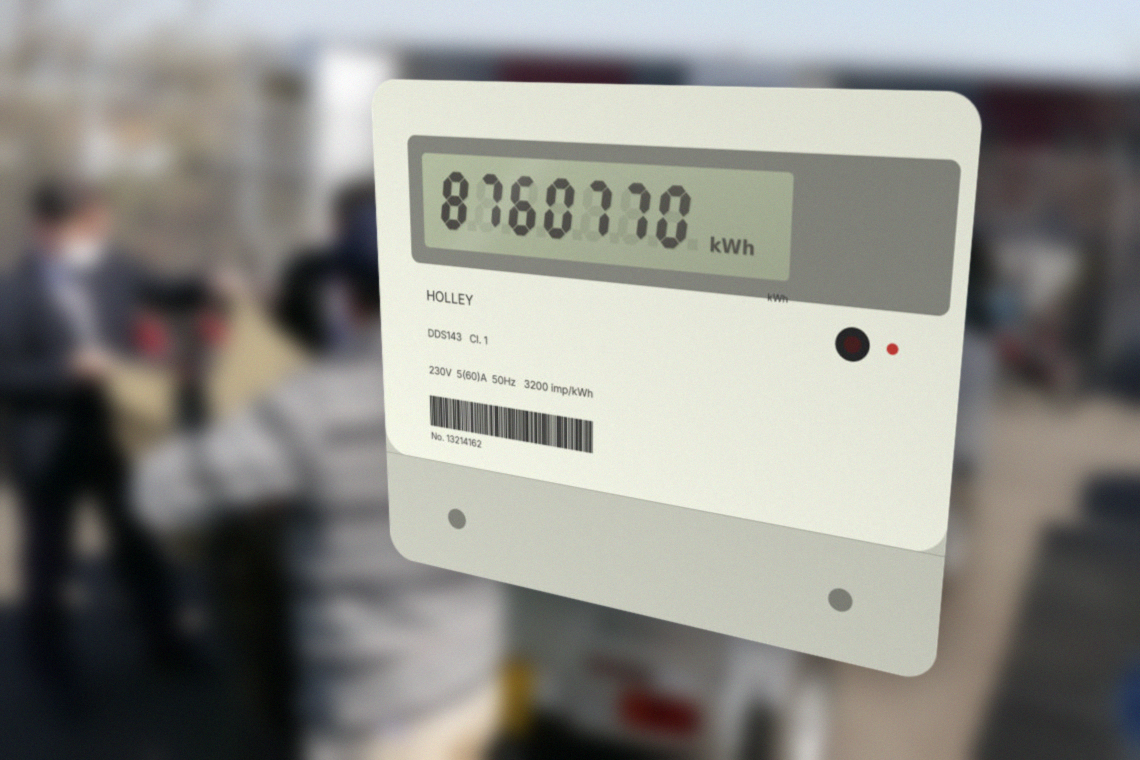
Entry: 8760770
